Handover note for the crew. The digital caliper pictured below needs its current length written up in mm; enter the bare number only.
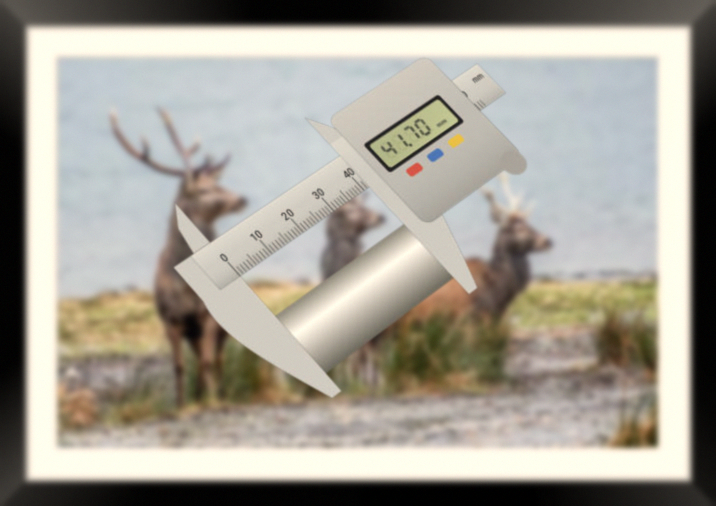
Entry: 41.70
